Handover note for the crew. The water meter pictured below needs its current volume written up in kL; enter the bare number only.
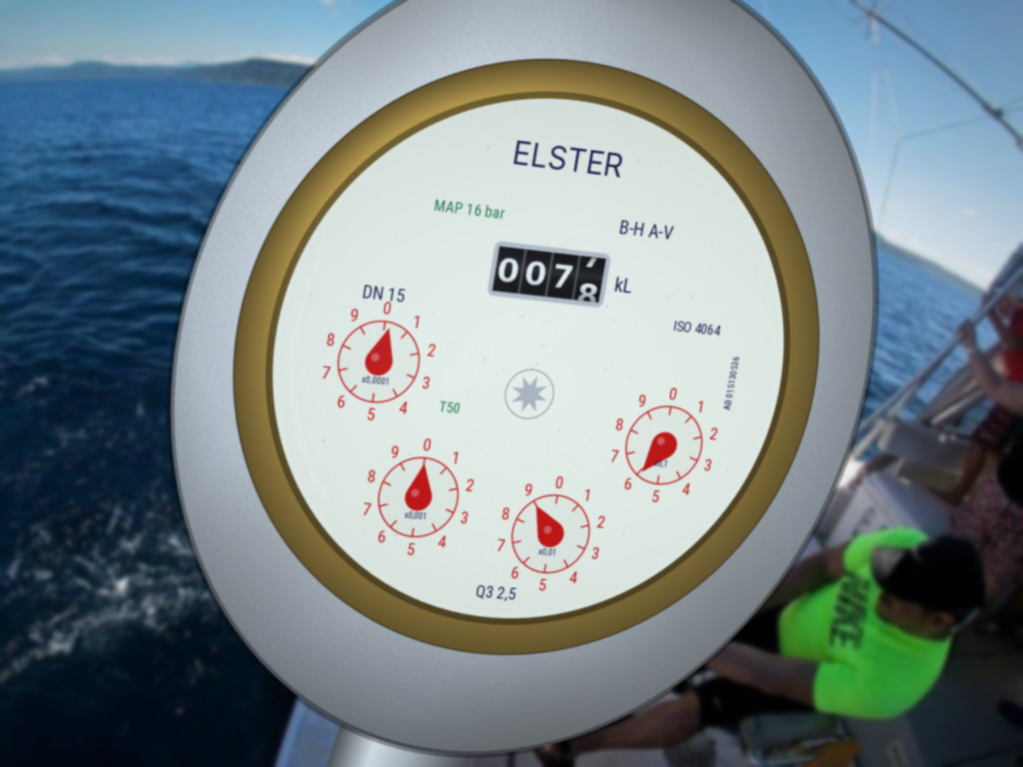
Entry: 77.5900
